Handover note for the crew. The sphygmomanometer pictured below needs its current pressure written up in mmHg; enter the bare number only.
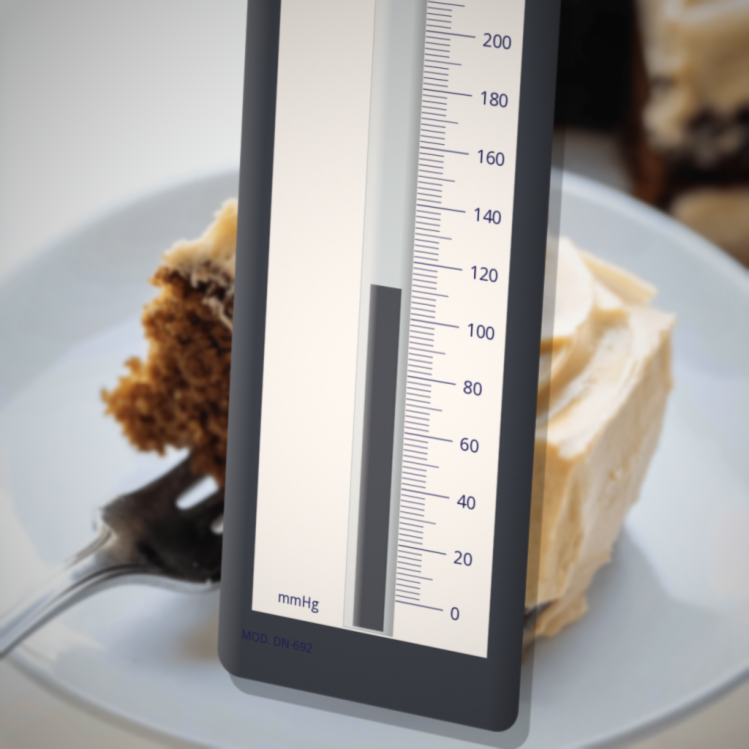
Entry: 110
